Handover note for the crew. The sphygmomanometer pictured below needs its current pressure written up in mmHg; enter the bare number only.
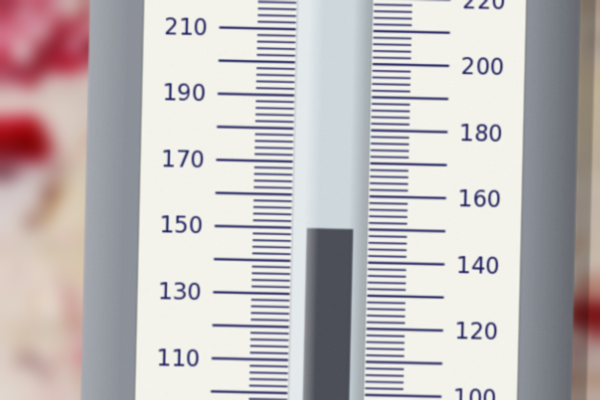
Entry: 150
